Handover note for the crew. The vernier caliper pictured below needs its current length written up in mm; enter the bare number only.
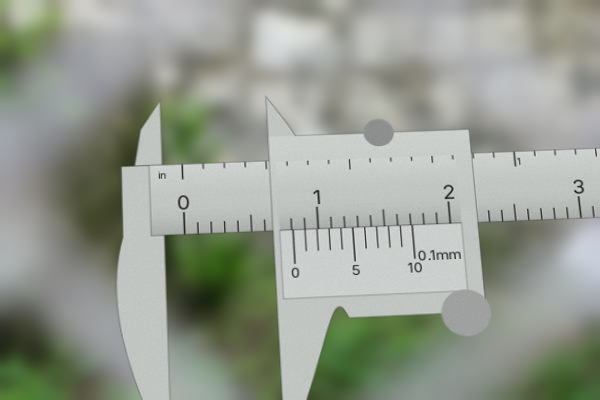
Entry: 8.1
